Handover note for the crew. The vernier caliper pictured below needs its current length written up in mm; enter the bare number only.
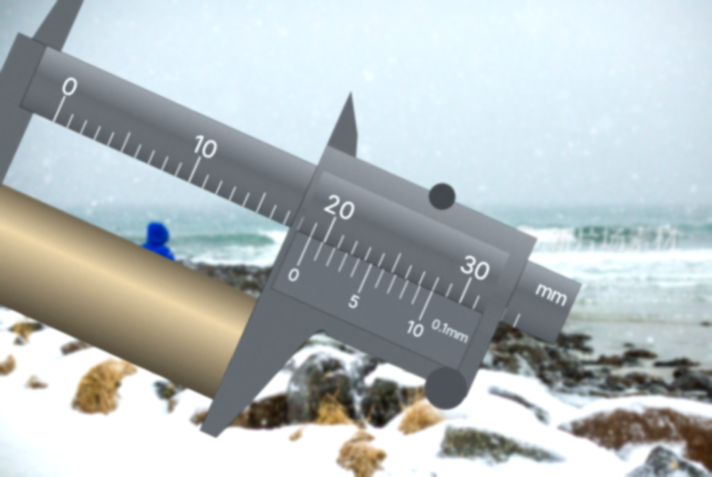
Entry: 19.0
